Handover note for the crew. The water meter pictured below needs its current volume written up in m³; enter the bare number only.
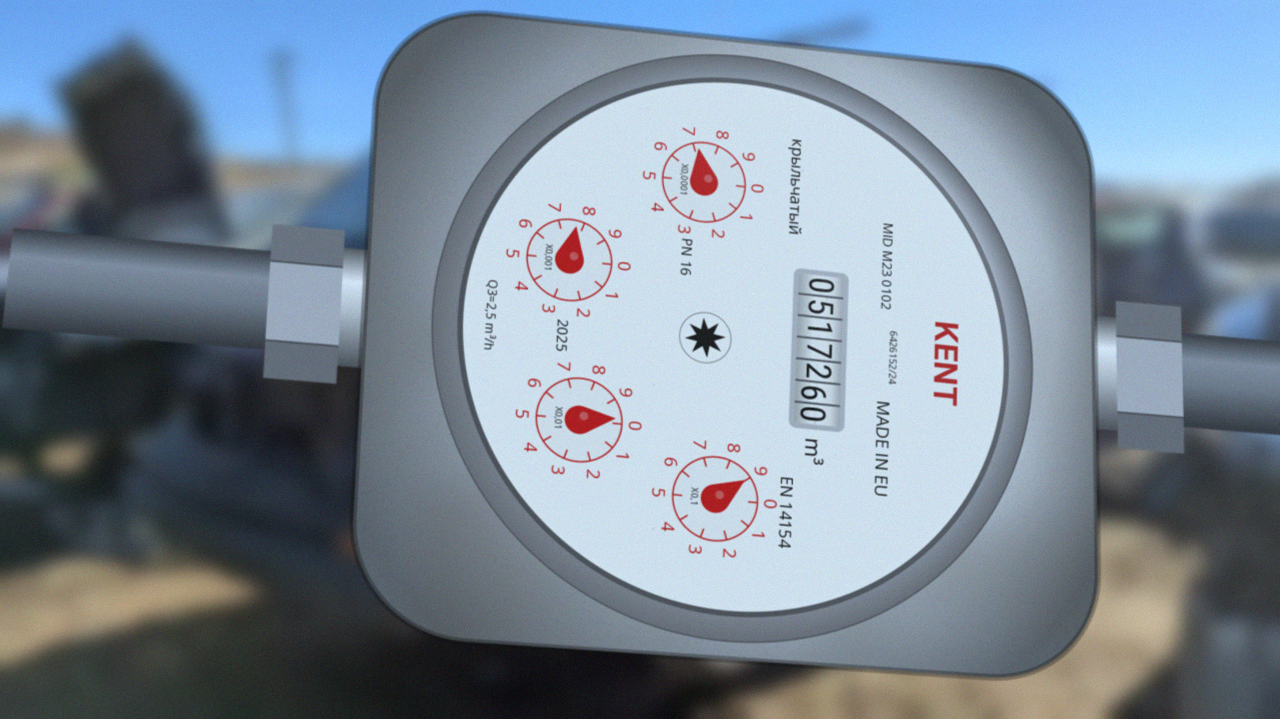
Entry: 517259.8977
